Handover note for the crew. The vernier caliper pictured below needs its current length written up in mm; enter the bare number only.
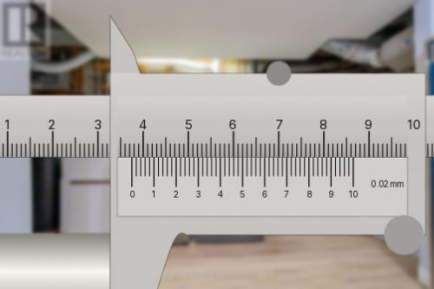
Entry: 37.5
